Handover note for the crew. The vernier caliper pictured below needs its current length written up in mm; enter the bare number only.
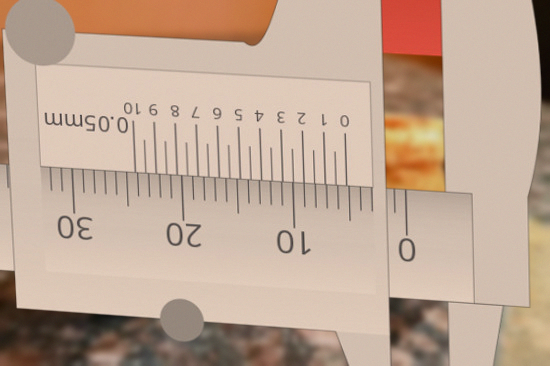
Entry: 5.2
